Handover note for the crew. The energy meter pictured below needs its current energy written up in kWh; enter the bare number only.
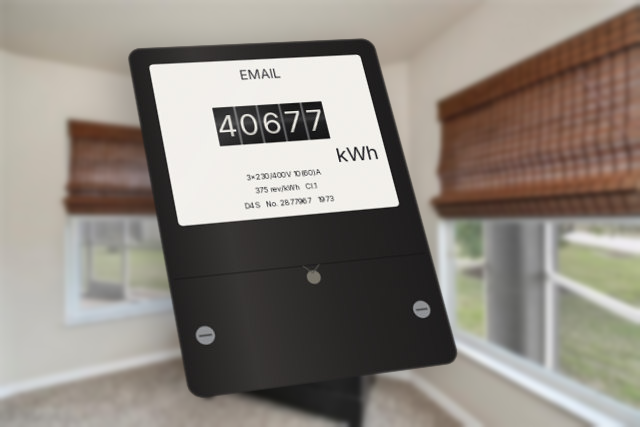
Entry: 40677
